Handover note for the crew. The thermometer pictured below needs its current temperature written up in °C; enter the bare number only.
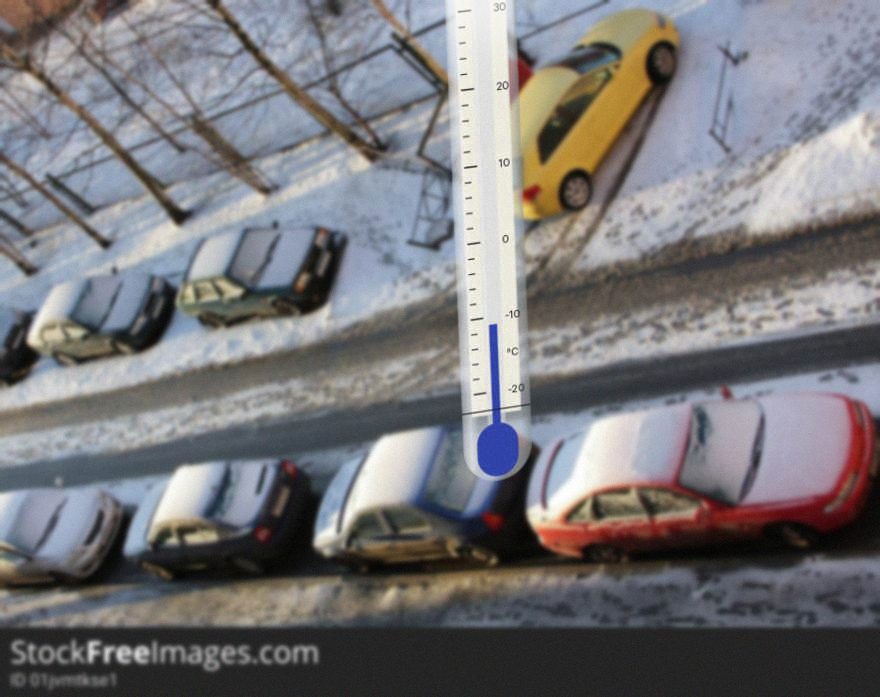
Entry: -11
